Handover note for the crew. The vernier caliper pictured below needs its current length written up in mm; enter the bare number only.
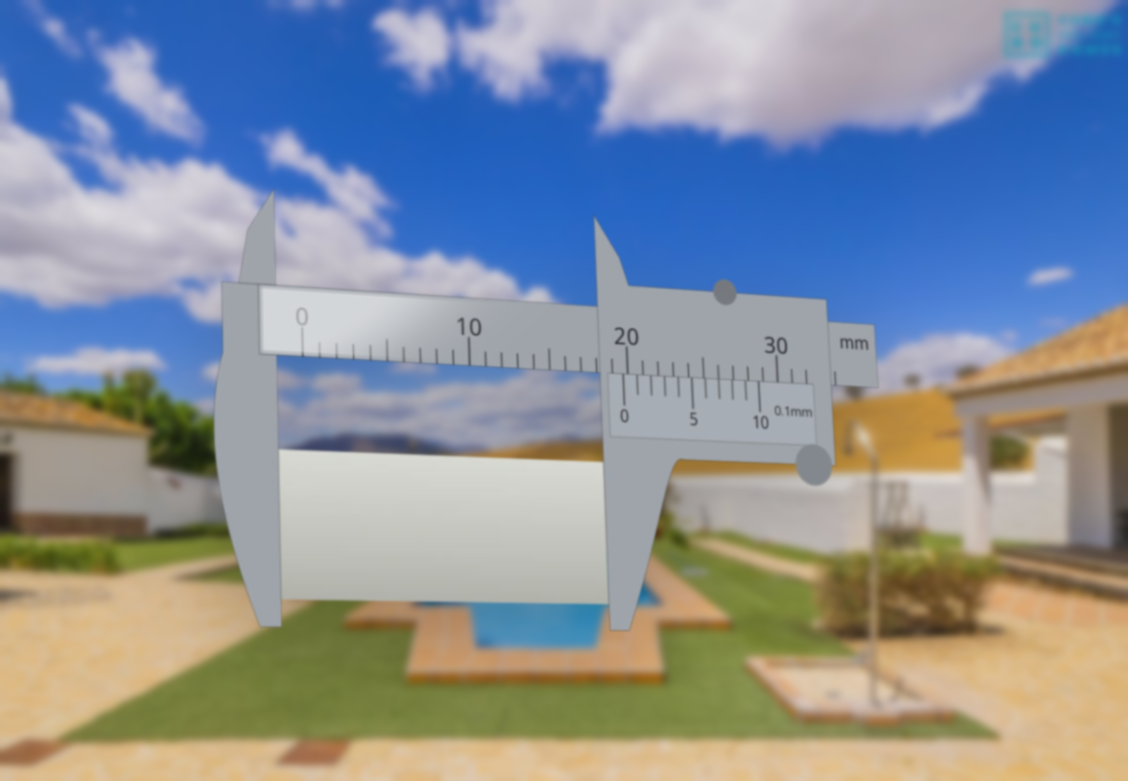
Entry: 19.7
